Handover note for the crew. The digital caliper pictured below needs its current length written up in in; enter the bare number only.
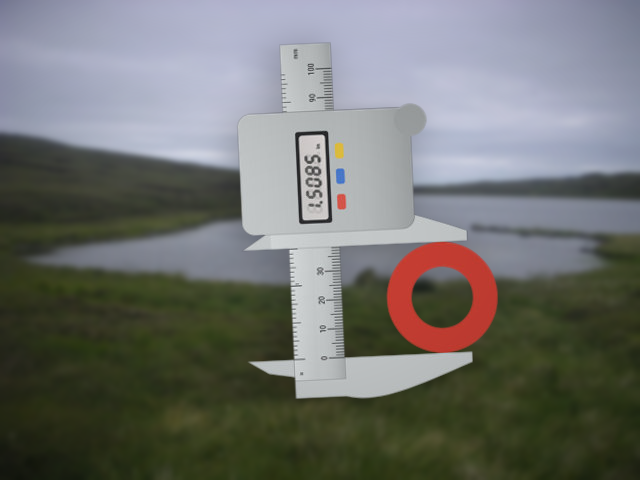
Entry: 1.5085
